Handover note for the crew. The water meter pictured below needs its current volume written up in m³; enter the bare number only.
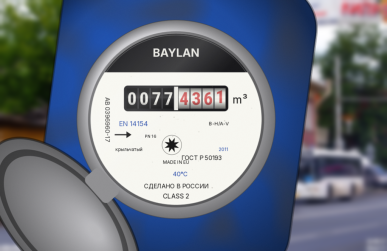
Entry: 77.4361
